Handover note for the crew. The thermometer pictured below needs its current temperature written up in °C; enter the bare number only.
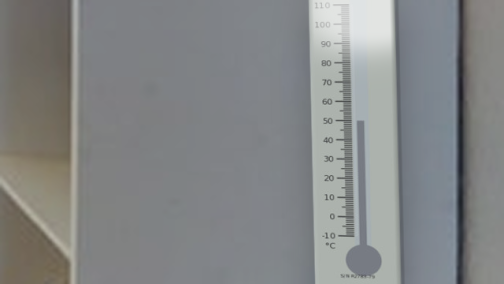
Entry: 50
